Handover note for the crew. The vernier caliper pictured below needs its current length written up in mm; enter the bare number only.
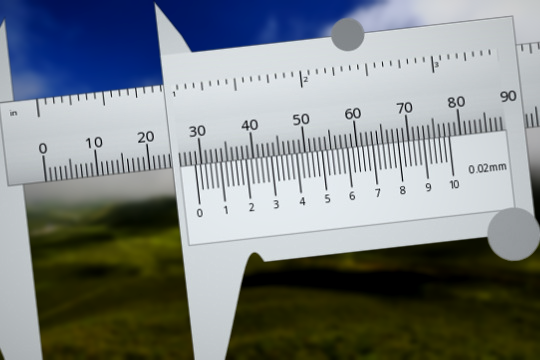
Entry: 28.8
